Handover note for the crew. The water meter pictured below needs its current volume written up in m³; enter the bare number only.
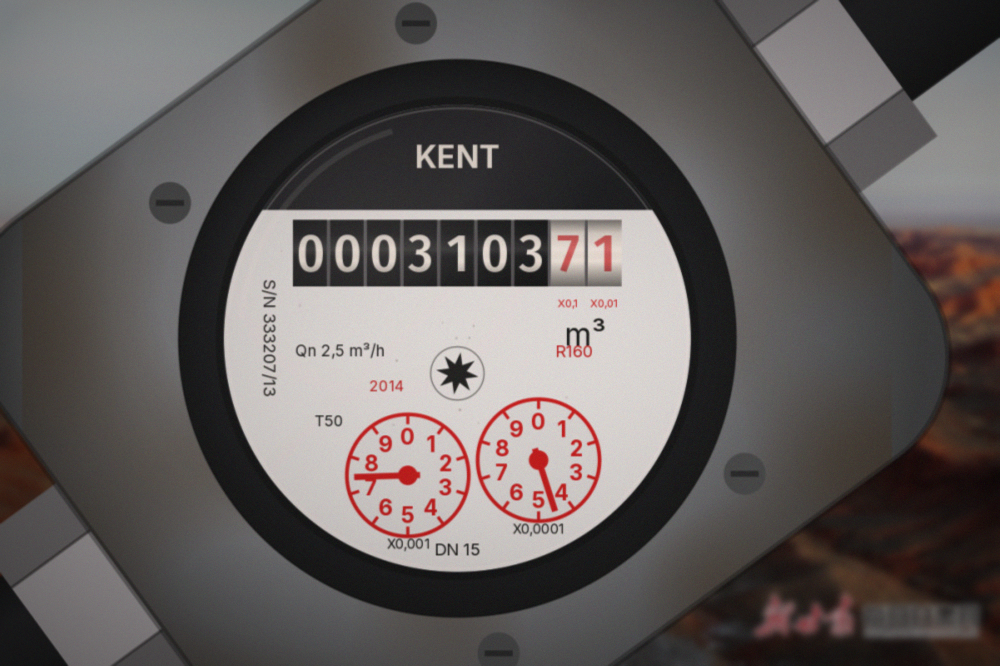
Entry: 3103.7174
